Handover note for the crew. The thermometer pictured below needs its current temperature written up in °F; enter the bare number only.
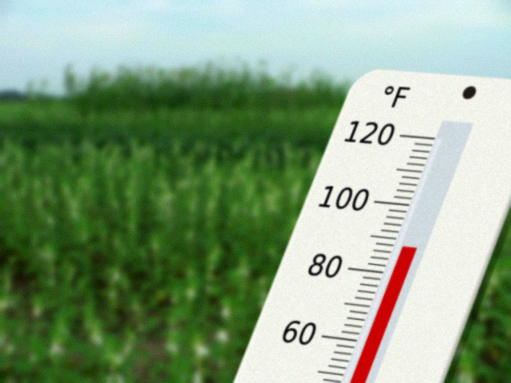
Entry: 88
